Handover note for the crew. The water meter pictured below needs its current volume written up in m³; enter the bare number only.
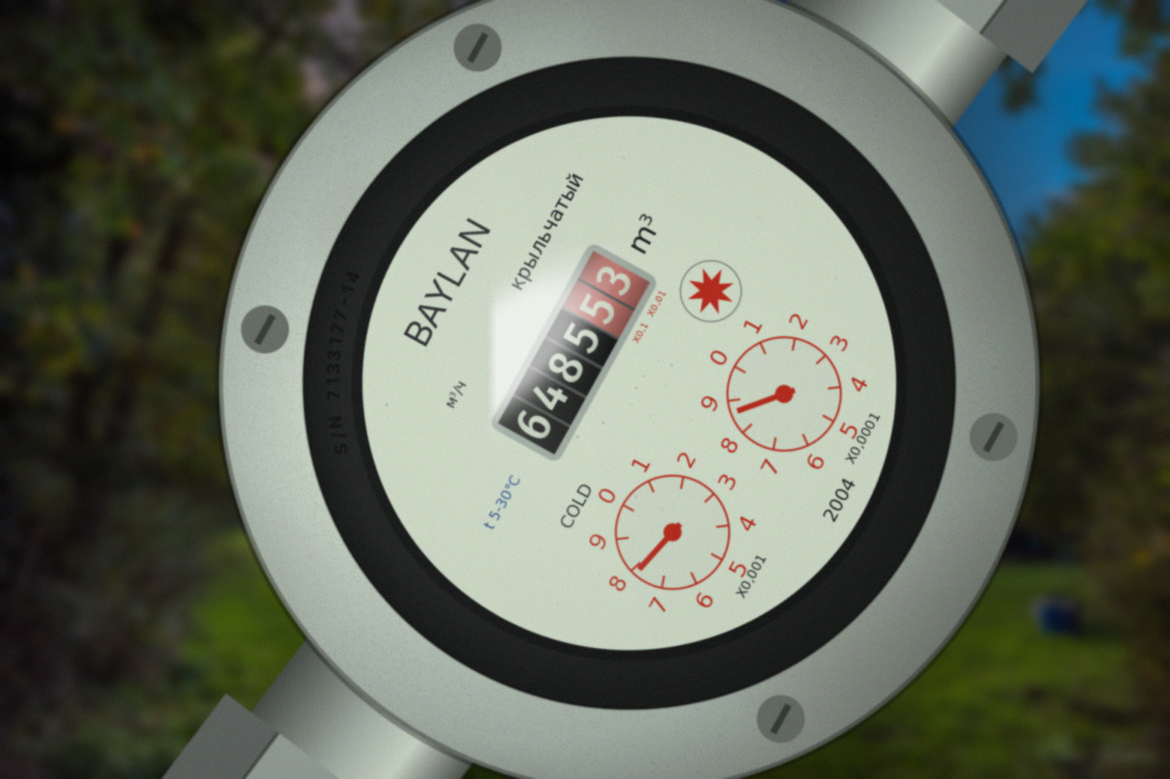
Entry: 6485.5378
